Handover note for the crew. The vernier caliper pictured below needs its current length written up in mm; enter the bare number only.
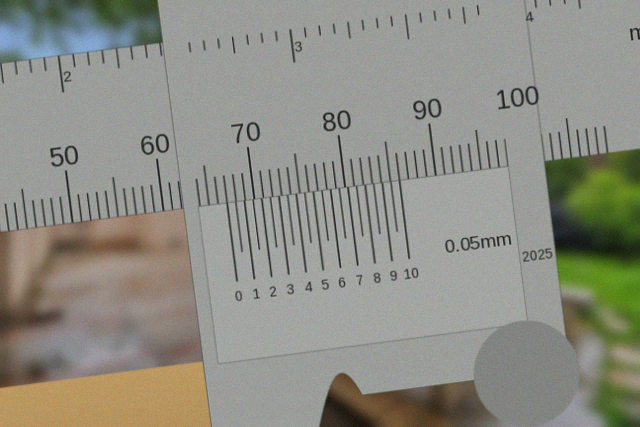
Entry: 67.0
